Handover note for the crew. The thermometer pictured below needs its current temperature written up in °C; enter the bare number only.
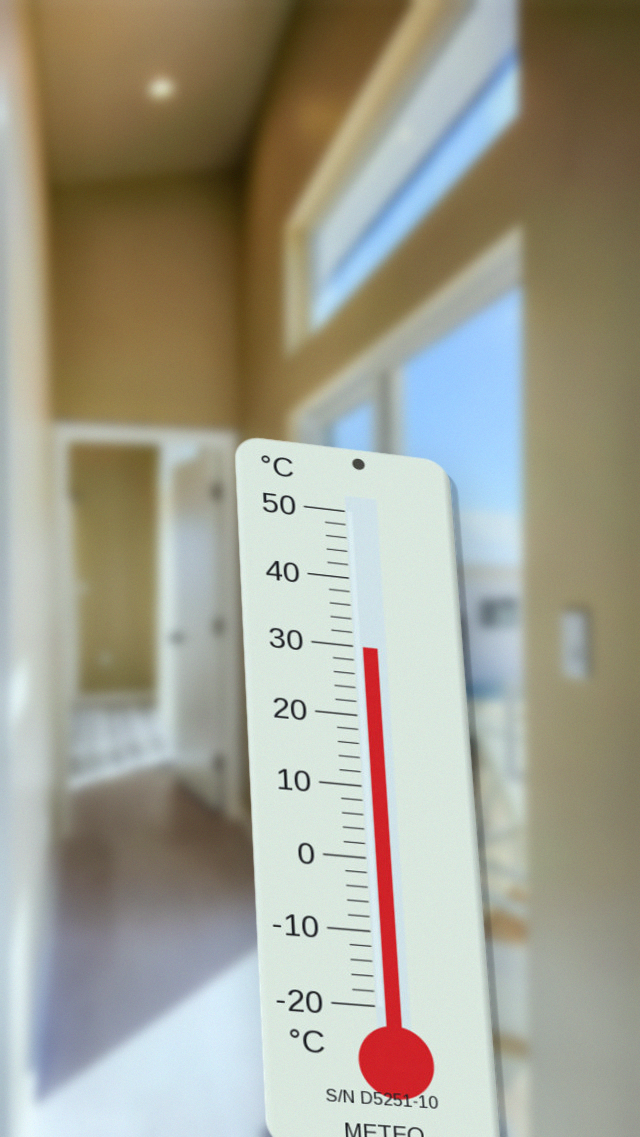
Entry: 30
